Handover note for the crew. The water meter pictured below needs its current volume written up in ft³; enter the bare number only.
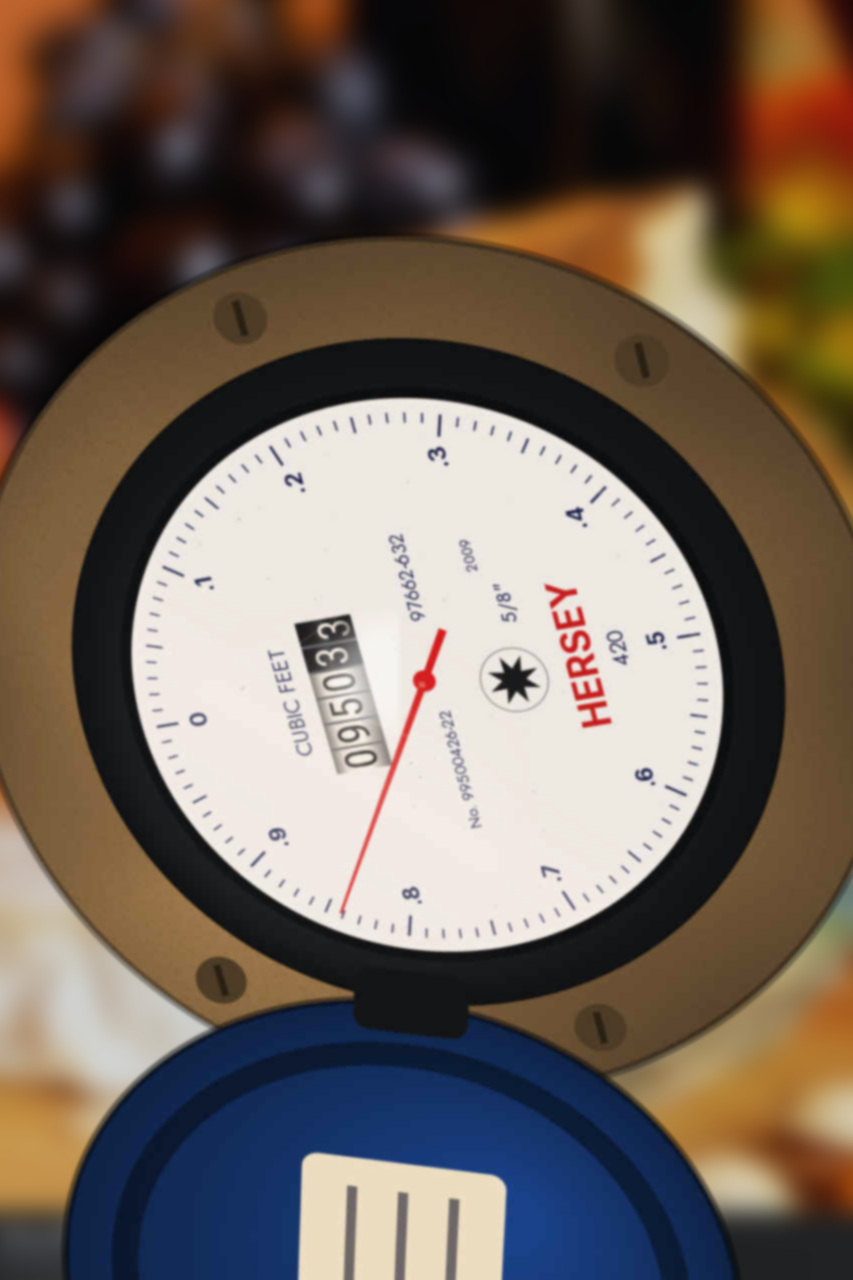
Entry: 95032.84
